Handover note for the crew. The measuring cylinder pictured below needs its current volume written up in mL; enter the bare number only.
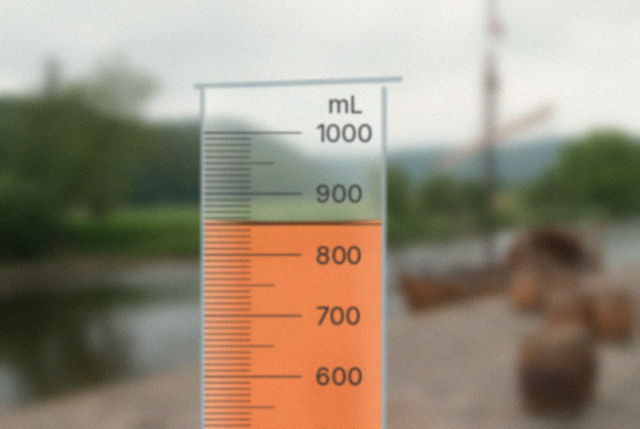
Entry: 850
